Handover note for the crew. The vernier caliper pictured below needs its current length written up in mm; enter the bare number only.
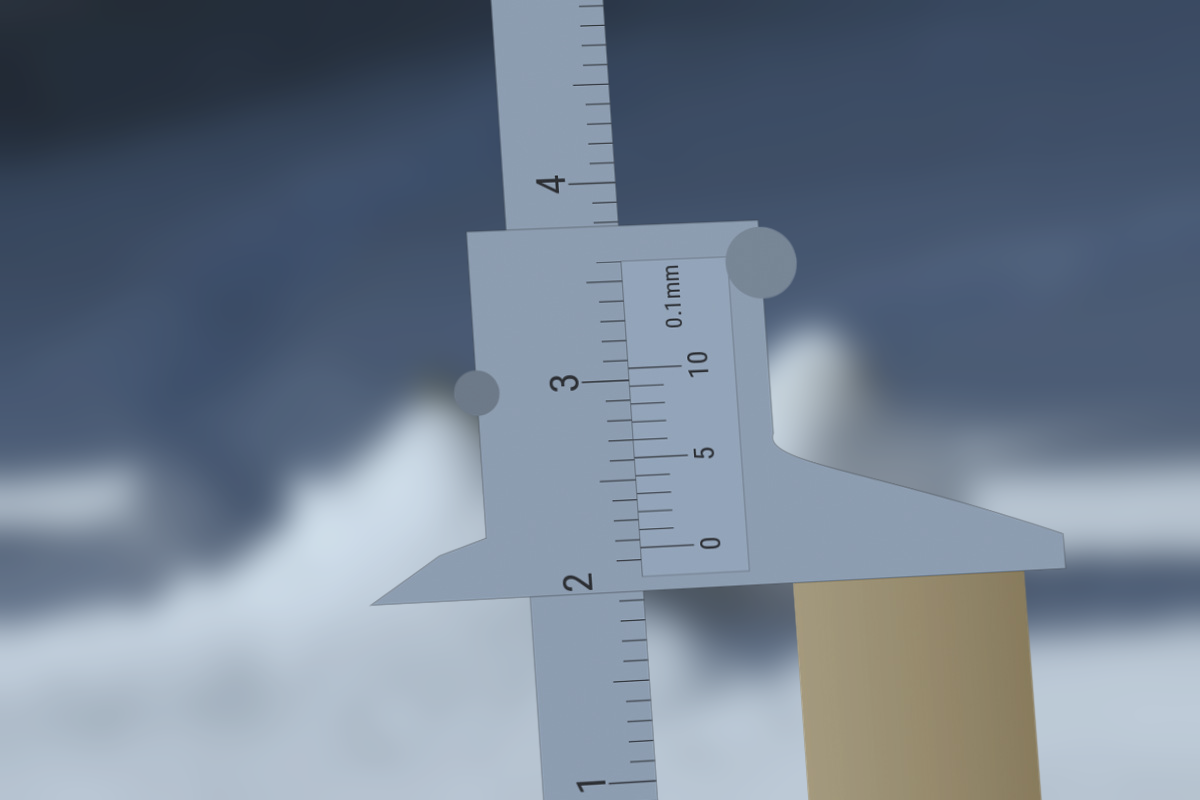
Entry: 21.6
